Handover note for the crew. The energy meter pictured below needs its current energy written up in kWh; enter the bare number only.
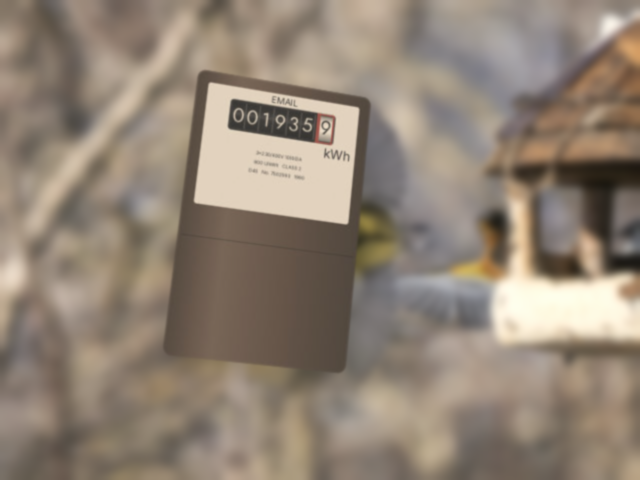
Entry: 1935.9
